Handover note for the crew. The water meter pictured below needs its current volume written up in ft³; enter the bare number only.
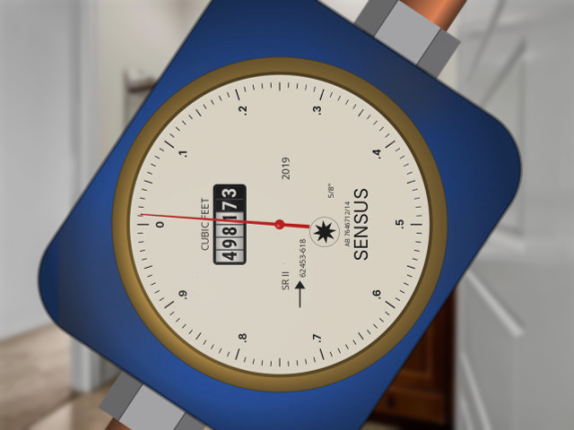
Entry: 498173.01
